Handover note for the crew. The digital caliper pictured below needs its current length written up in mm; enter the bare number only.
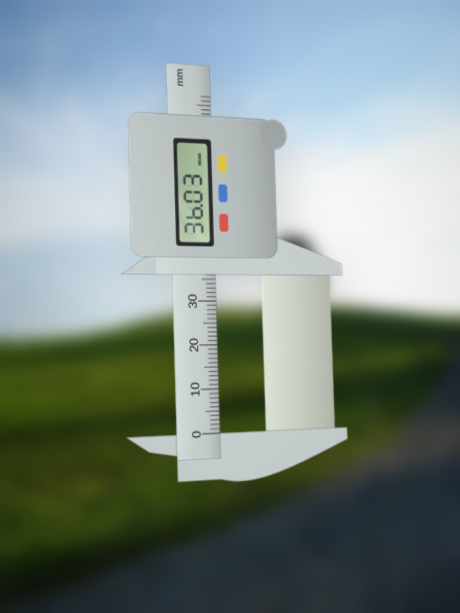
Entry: 36.03
